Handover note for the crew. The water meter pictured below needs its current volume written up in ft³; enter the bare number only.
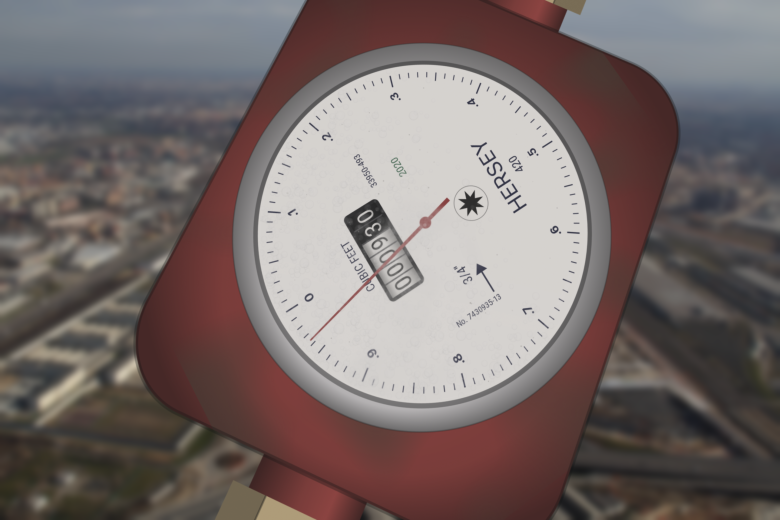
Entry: 929.96
